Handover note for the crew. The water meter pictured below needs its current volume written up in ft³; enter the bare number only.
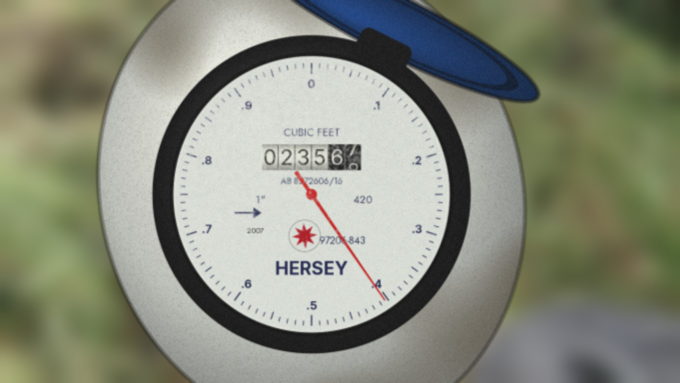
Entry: 23567.40
